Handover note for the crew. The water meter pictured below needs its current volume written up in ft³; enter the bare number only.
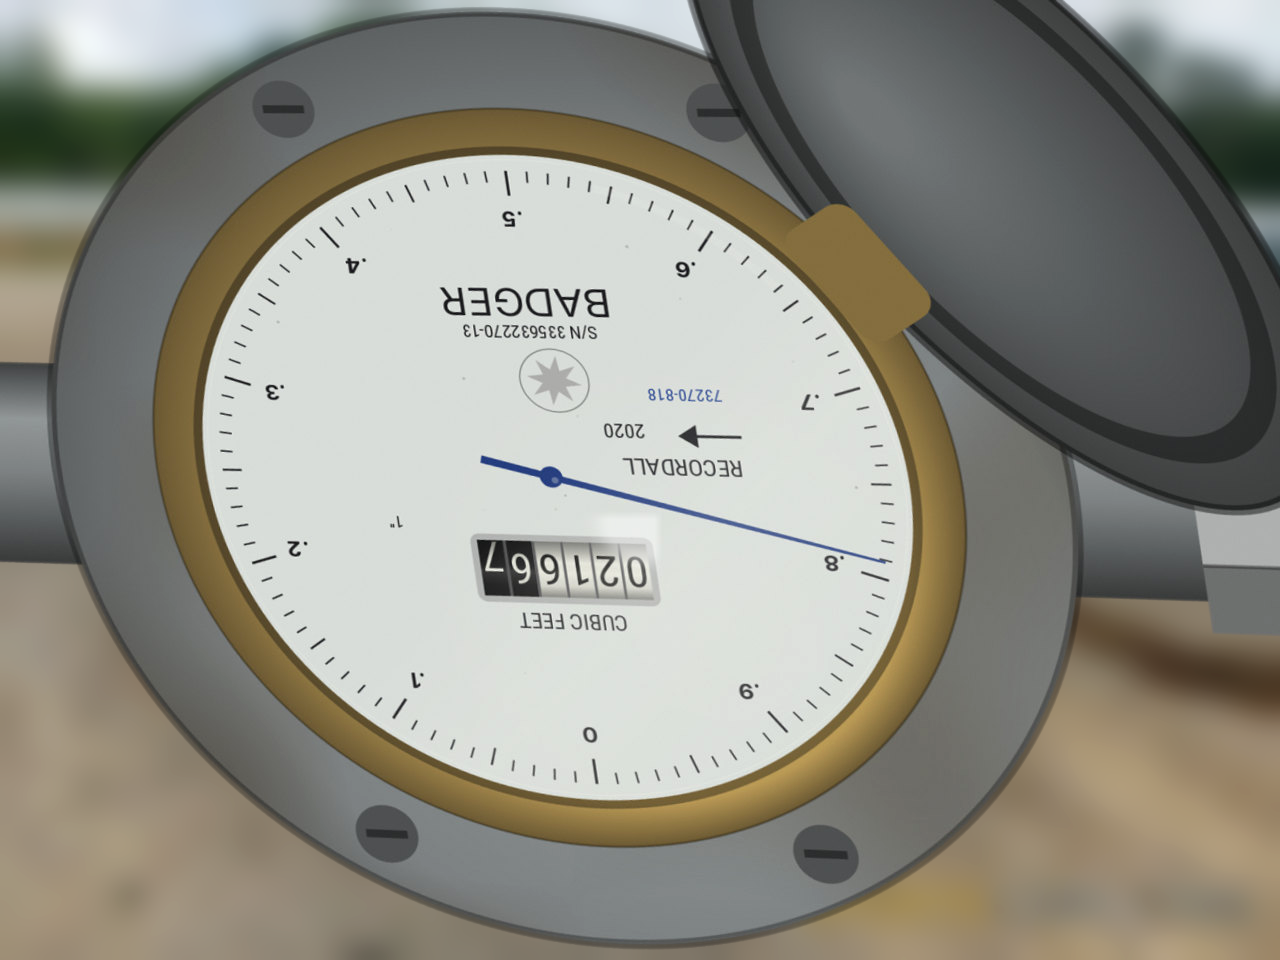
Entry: 21666.79
